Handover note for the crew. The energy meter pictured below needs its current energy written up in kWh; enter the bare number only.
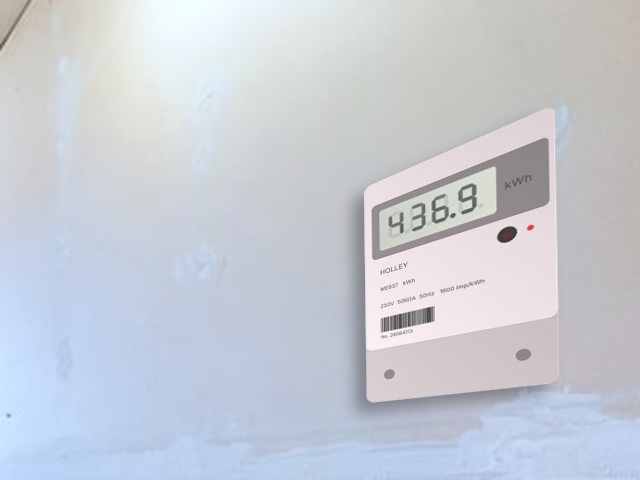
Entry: 436.9
